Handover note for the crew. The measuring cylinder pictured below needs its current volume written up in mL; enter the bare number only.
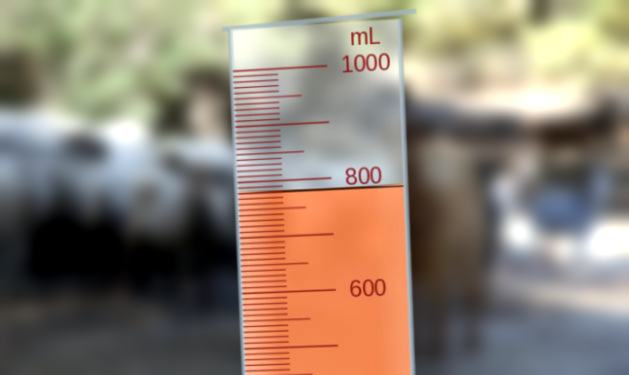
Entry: 780
